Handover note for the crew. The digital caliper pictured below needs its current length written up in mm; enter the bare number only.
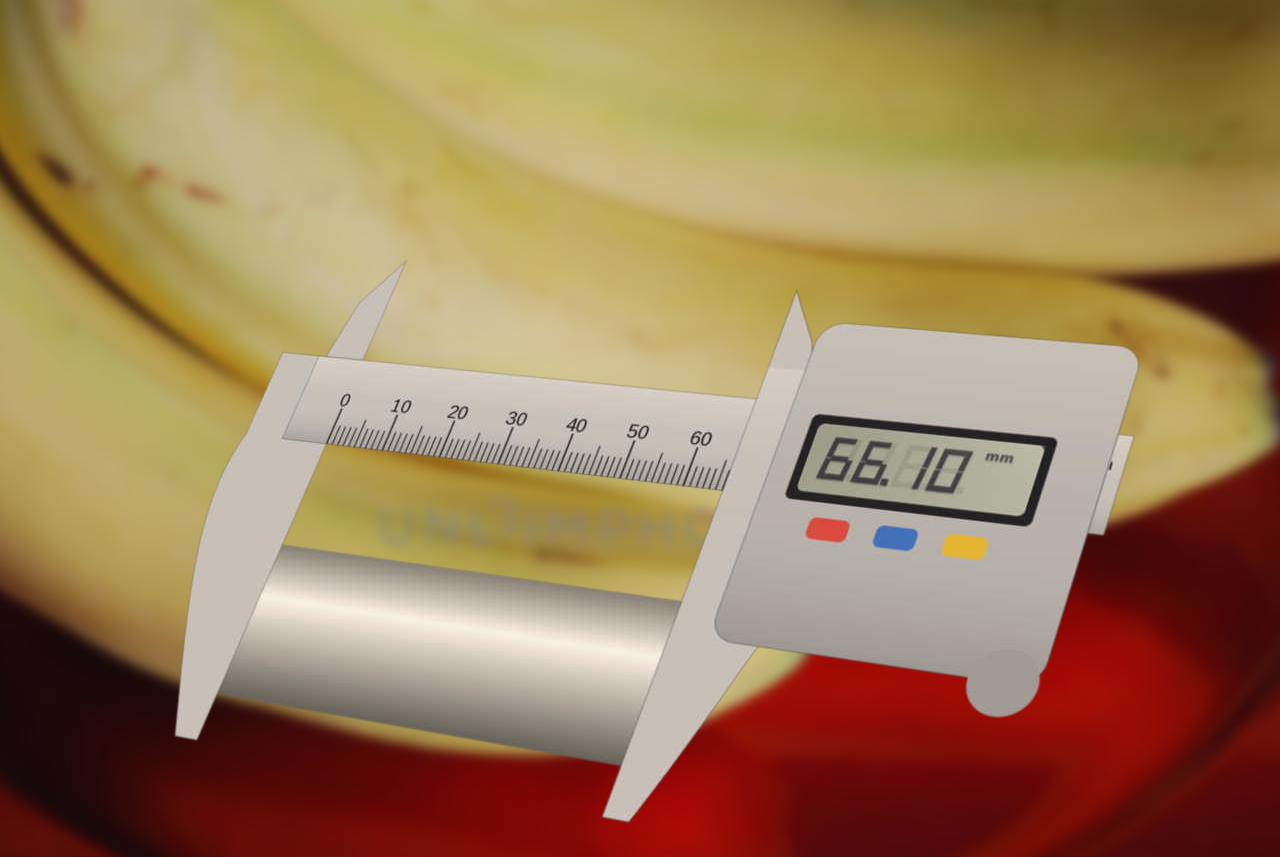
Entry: 66.10
